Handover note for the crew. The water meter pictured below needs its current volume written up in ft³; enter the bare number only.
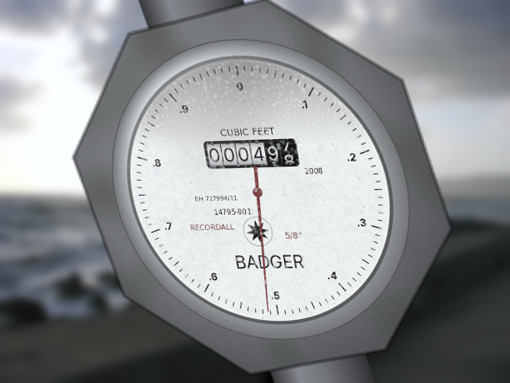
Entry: 497.51
